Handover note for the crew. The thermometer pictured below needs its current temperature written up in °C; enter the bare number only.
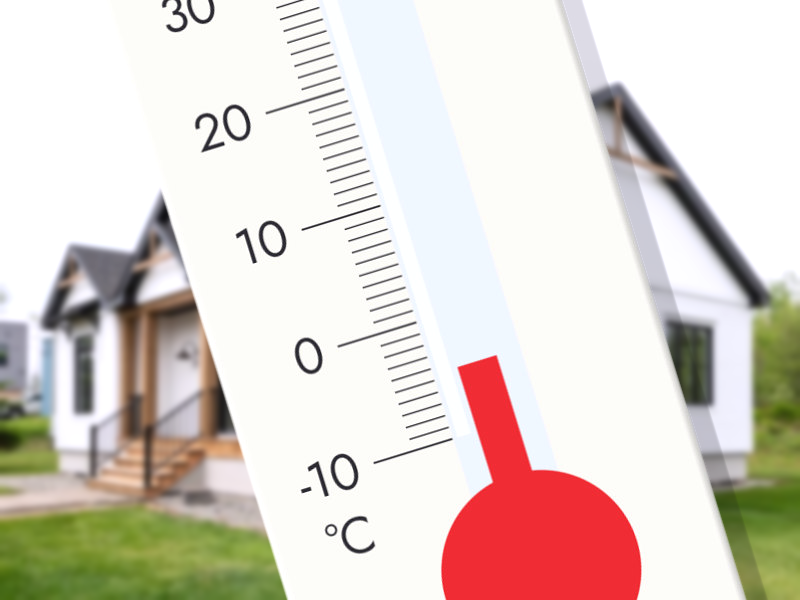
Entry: -4.5
